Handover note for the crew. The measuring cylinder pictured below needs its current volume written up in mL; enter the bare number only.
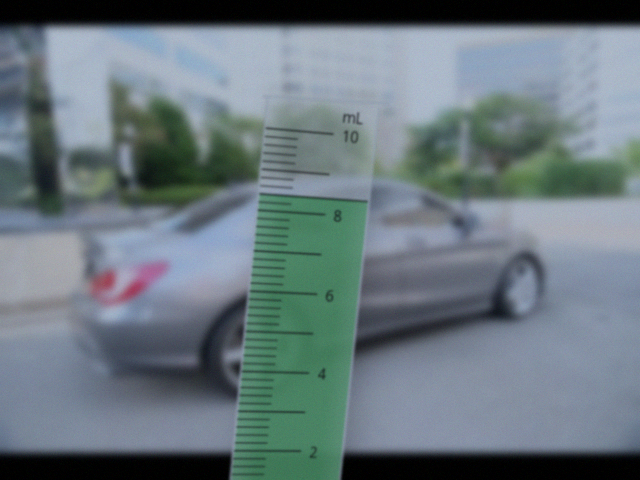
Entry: 8.4
